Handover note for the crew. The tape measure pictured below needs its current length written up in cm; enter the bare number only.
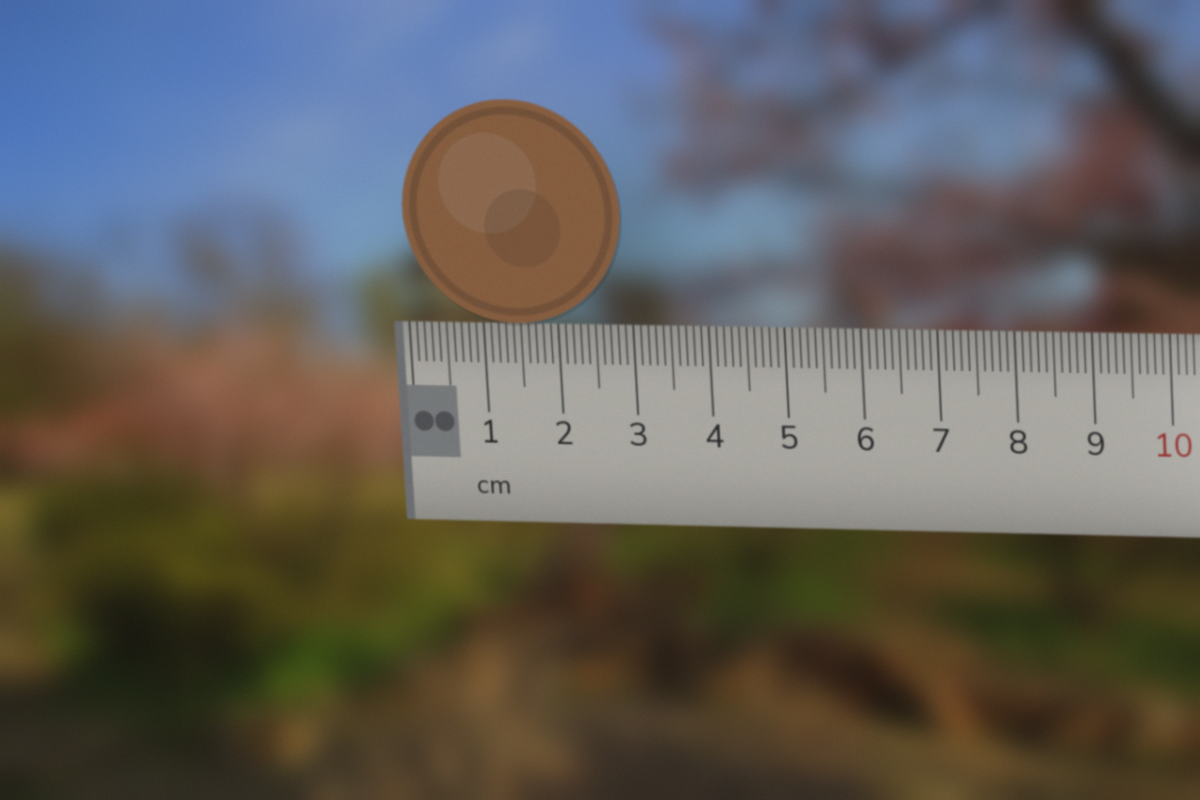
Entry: 2.9
